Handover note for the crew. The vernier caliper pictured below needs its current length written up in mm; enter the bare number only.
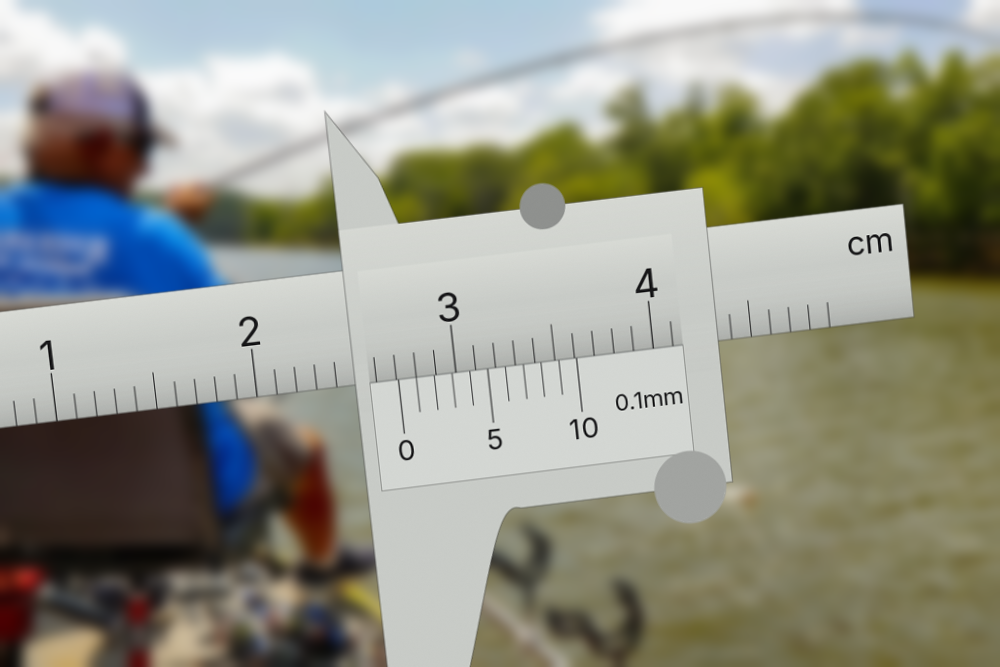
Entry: 27.1
